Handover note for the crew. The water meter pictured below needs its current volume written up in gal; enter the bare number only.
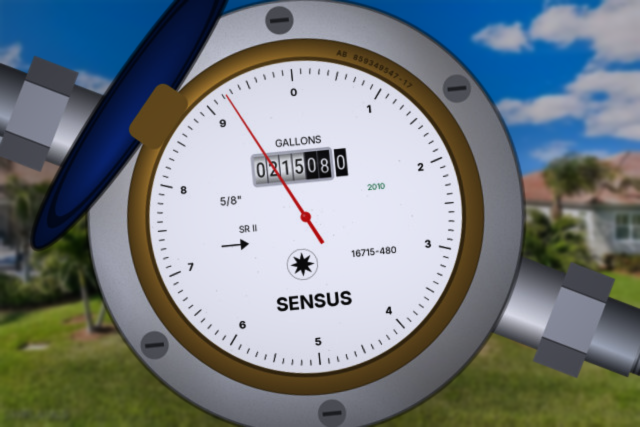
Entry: 215079.2
